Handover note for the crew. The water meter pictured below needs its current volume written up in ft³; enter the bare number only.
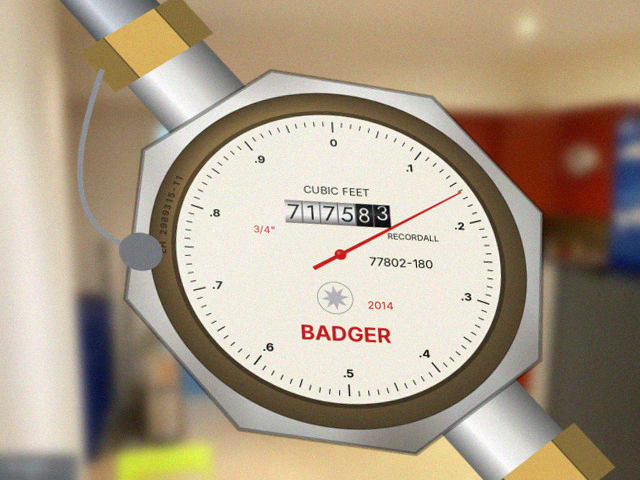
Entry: 717583.16
